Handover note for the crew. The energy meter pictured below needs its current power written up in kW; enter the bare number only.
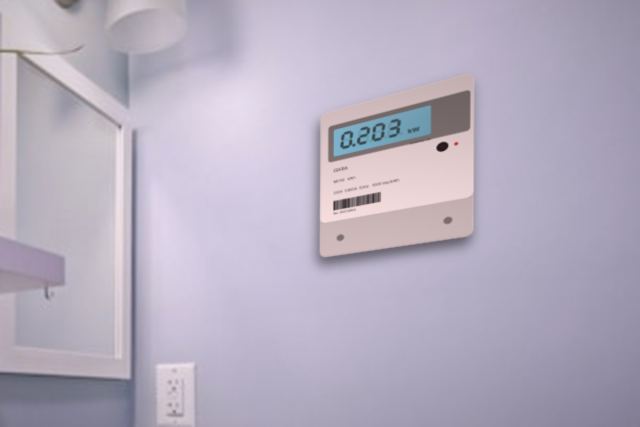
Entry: 0.203
